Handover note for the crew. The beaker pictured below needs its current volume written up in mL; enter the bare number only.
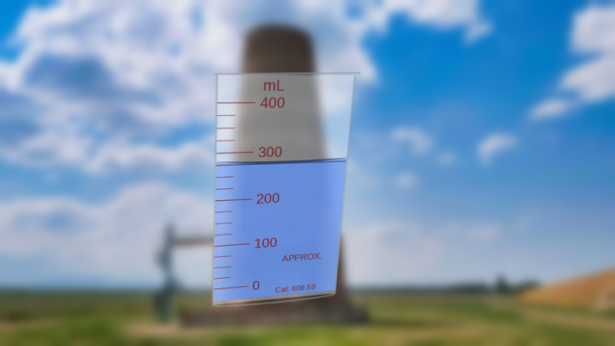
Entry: 275
